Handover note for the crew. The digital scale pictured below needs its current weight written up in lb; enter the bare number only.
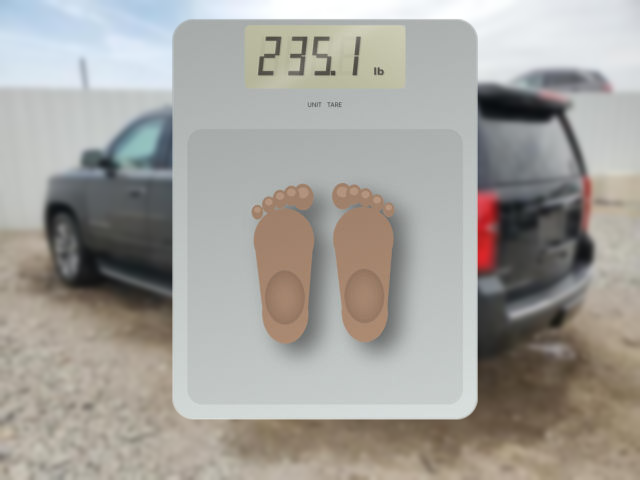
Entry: 235.1
